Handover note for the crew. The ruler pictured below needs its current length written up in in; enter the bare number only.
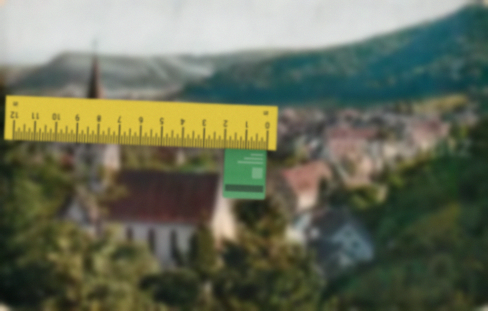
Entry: 2
